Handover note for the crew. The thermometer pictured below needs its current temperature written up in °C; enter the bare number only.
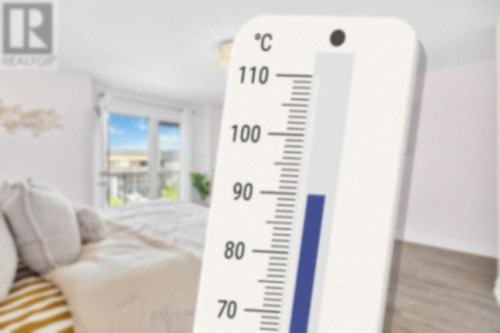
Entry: 90
